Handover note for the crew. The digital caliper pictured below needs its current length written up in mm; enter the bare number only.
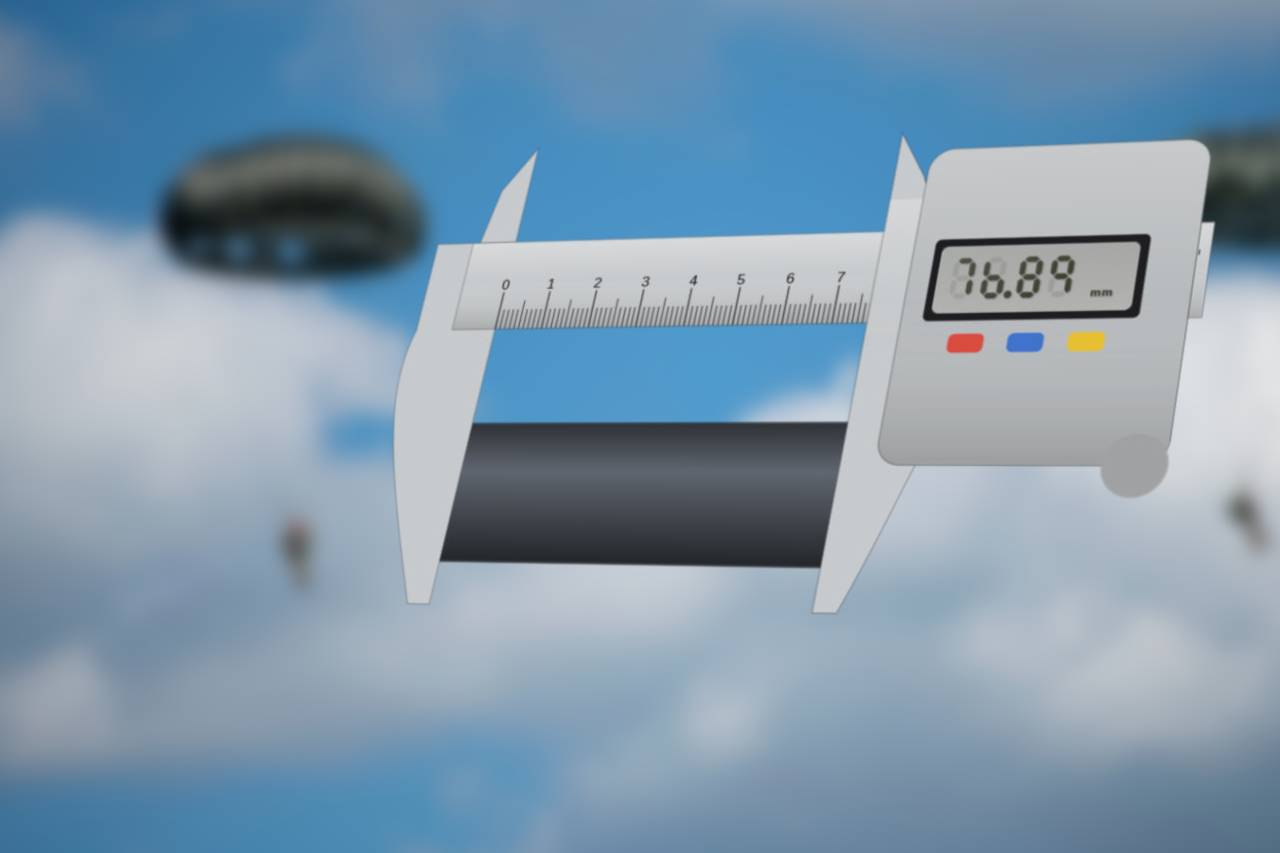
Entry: 76.89
